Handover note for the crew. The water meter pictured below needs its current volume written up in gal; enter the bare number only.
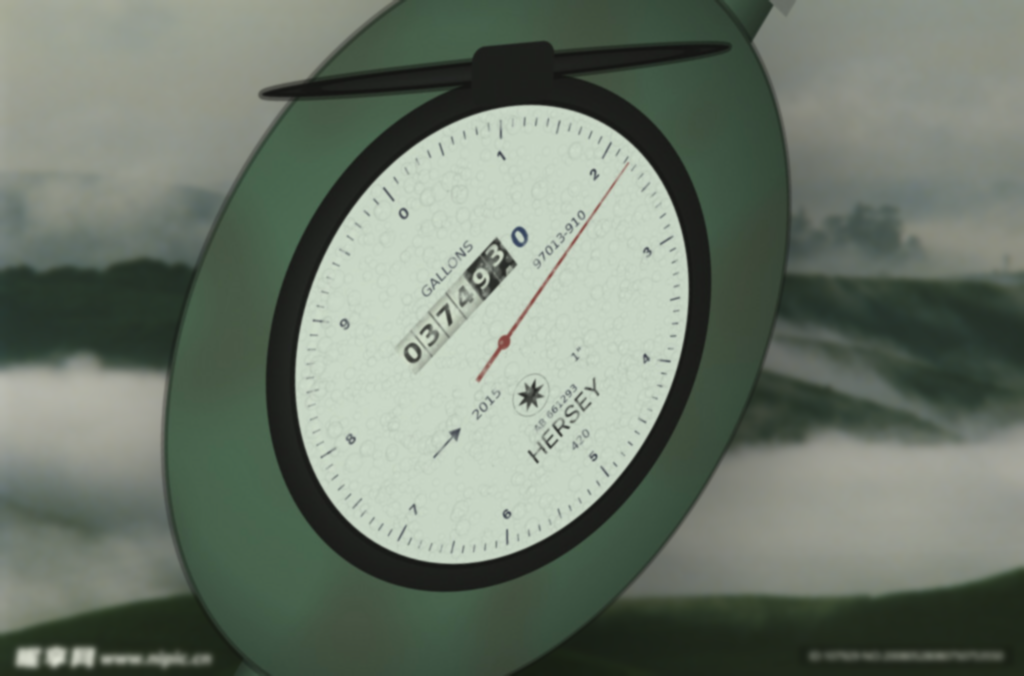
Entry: 374932.2
